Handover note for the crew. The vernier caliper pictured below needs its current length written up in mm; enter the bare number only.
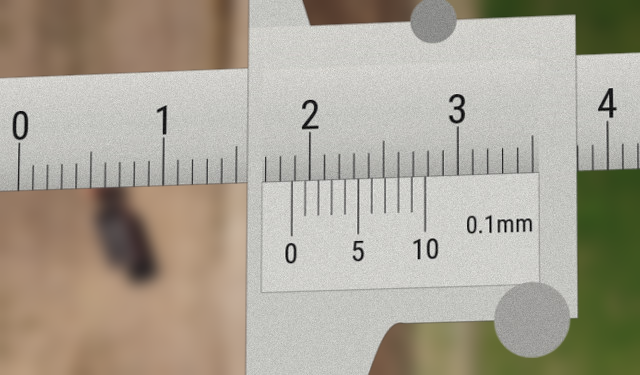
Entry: 18.8
